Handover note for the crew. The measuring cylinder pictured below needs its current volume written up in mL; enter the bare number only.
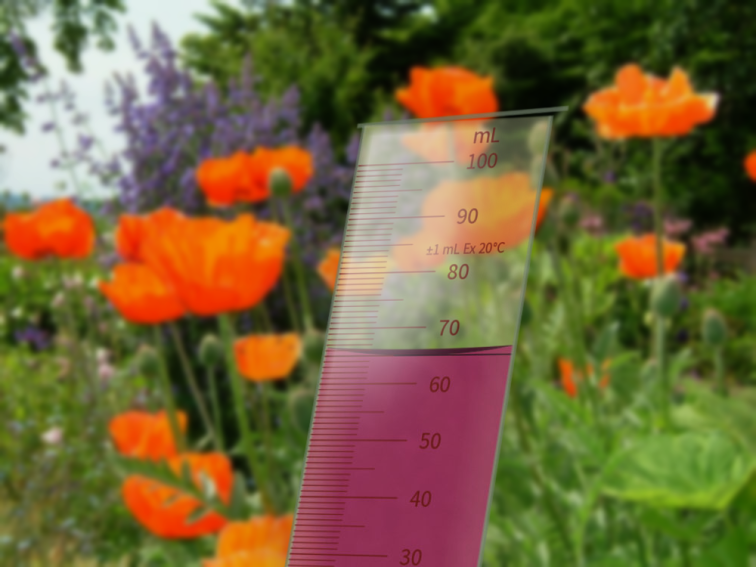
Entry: 65
